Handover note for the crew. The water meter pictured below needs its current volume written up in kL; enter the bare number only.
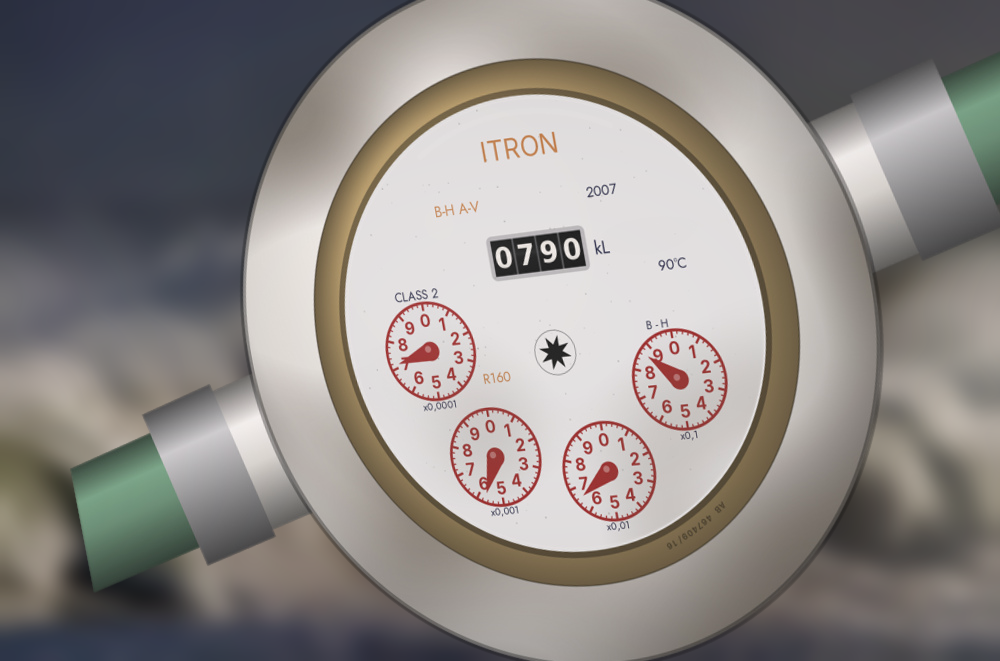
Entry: 790.8657
